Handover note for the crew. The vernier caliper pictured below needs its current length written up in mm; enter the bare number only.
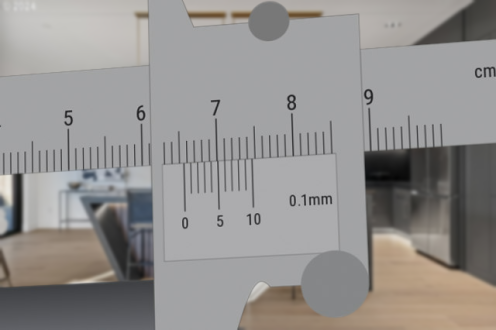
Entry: 65.6
